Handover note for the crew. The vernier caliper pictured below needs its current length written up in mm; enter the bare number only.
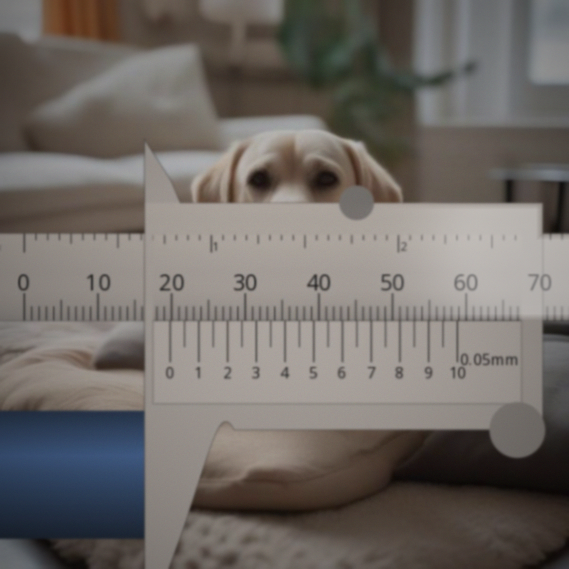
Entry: 19.8
